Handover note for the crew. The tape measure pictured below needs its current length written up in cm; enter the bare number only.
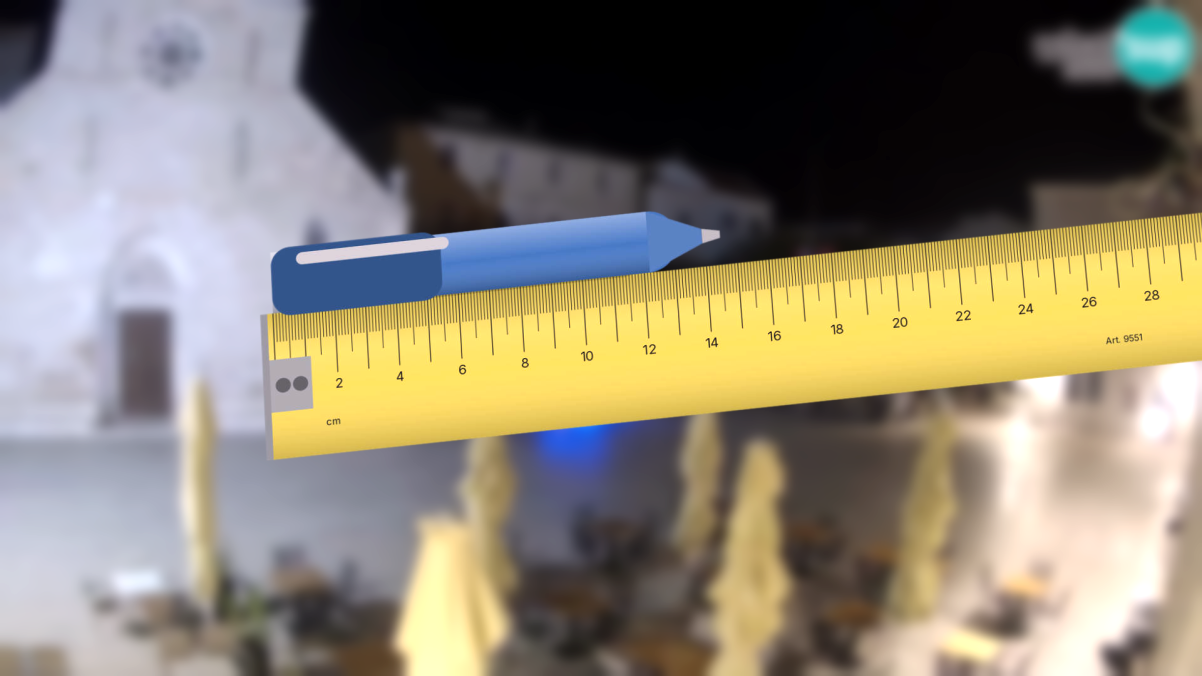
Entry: 14.5
